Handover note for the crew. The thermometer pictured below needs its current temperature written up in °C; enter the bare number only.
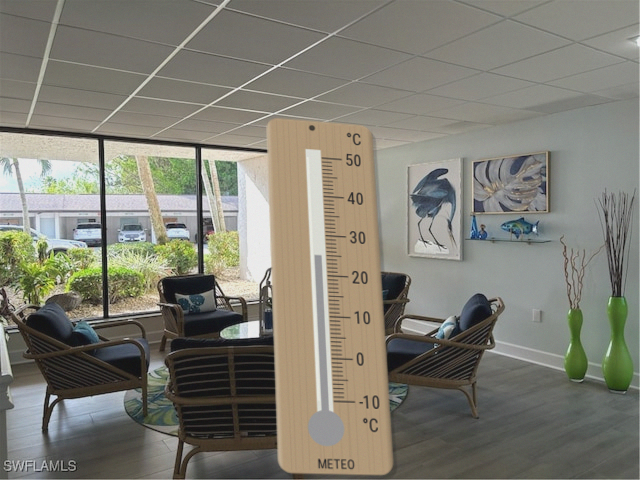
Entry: 25
